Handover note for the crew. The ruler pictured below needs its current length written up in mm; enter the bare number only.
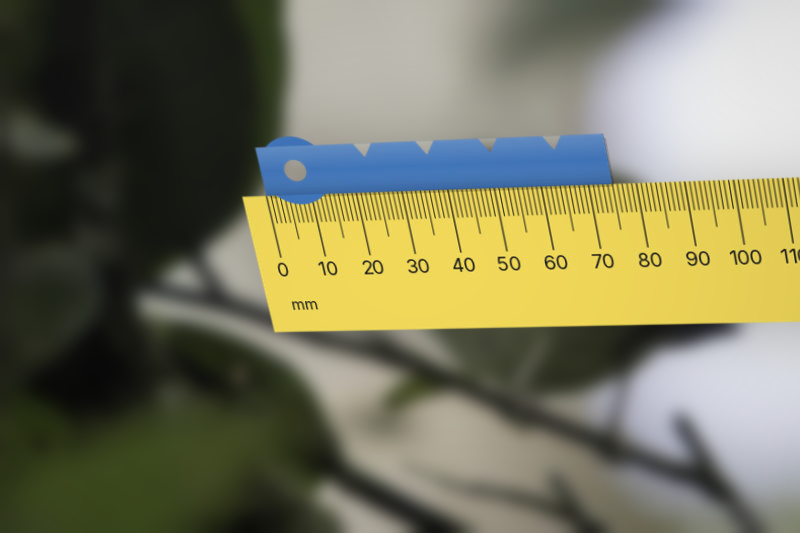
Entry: 75
